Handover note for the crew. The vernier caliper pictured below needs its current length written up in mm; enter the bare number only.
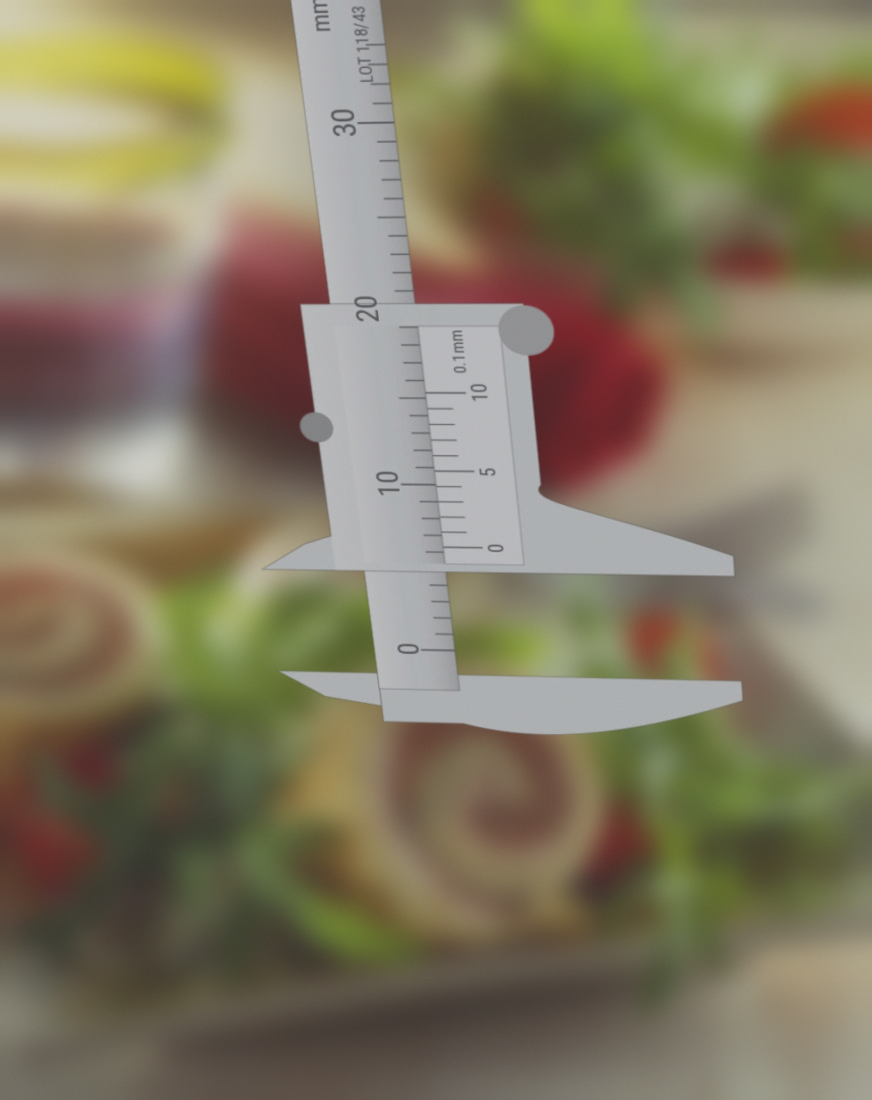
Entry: 6.3
